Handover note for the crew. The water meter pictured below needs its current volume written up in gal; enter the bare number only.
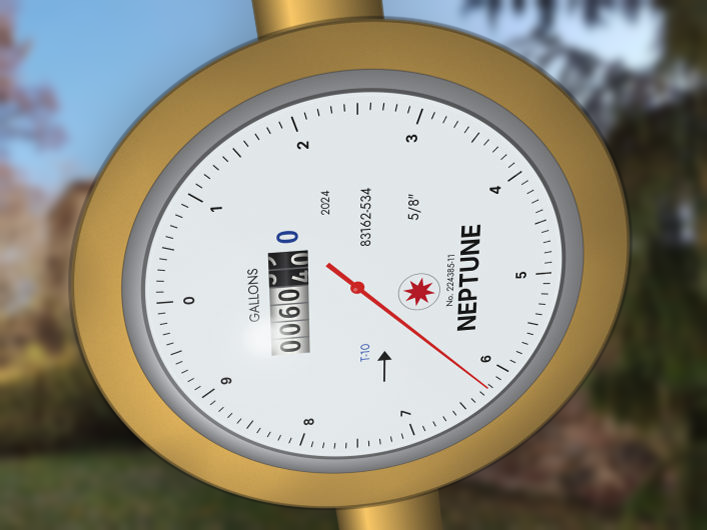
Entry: 60396.2
